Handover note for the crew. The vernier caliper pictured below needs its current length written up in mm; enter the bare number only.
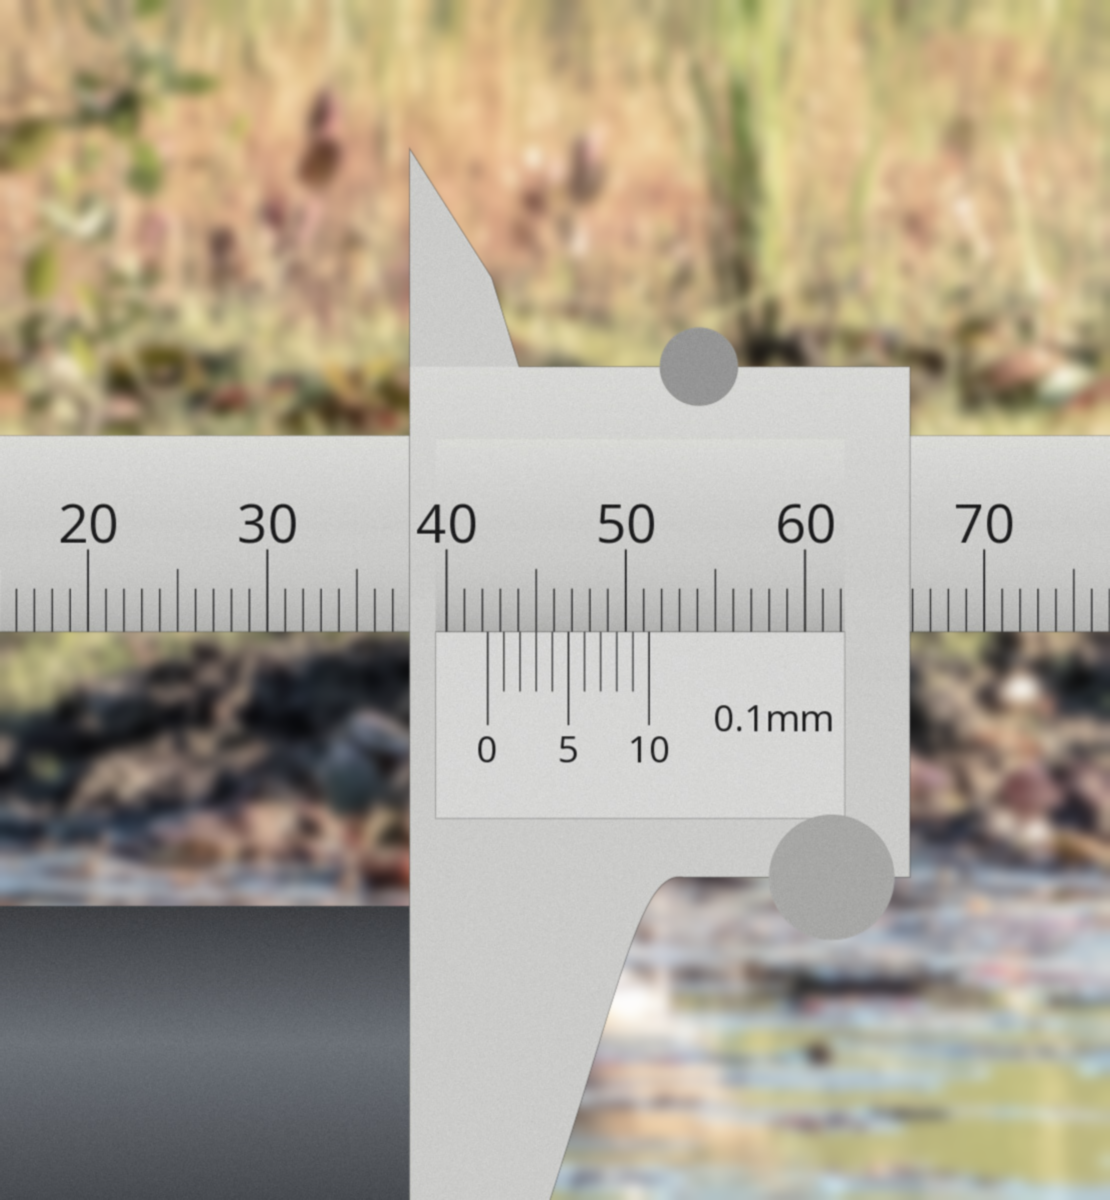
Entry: 42.3
